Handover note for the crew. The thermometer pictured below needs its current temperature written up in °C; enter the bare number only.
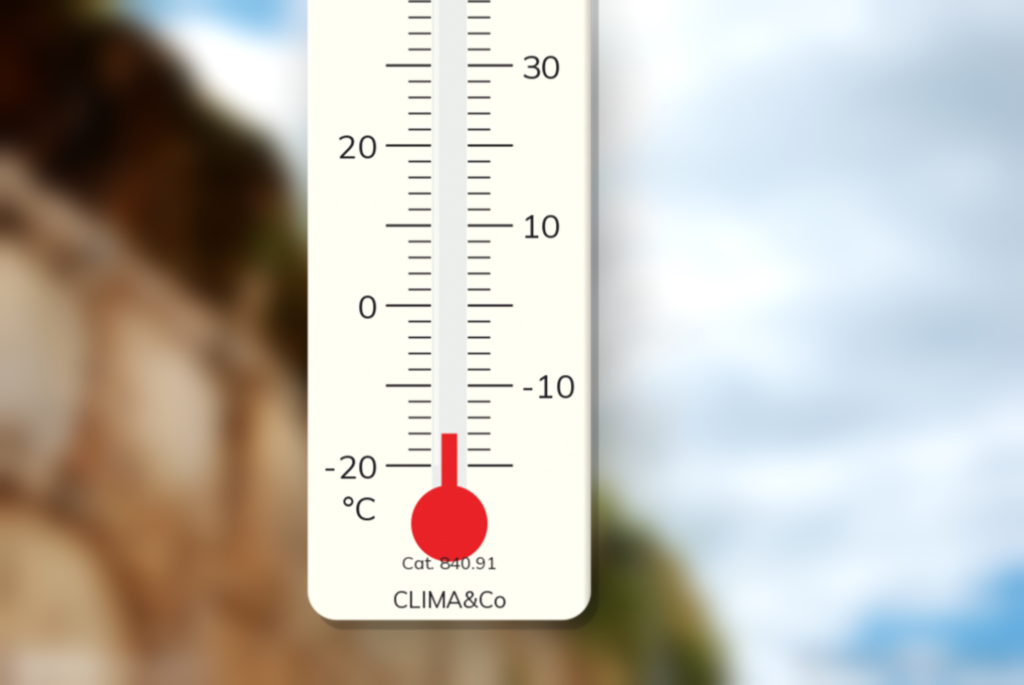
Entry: -16
